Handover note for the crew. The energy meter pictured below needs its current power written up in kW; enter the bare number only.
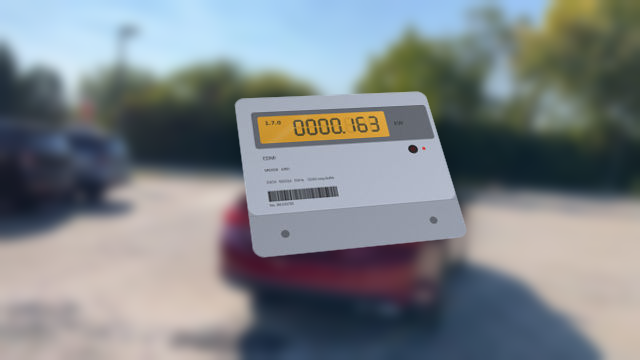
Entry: 0.163
